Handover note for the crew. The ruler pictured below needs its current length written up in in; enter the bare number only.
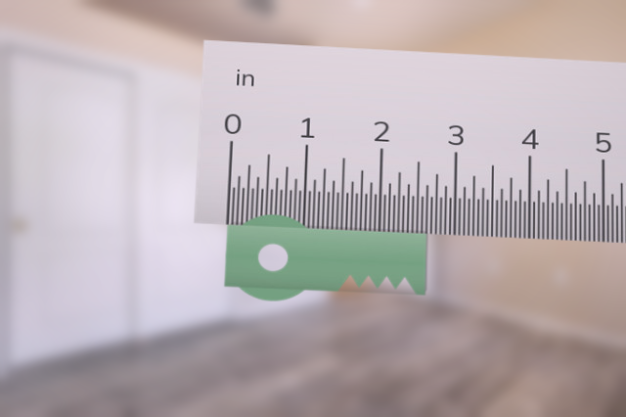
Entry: 2.625
